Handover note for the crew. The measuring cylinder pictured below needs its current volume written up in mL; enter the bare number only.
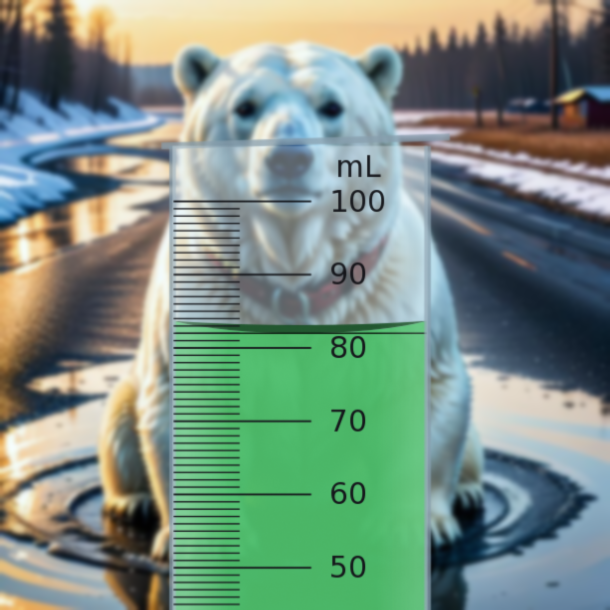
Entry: 82
